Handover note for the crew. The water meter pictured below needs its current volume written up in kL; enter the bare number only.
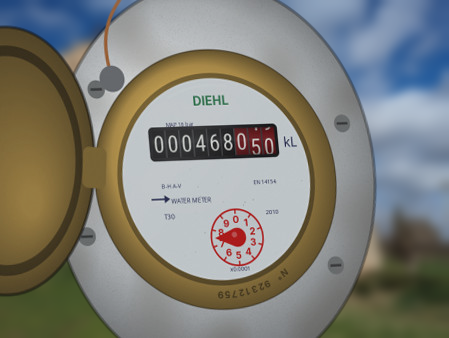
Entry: 468.0497
